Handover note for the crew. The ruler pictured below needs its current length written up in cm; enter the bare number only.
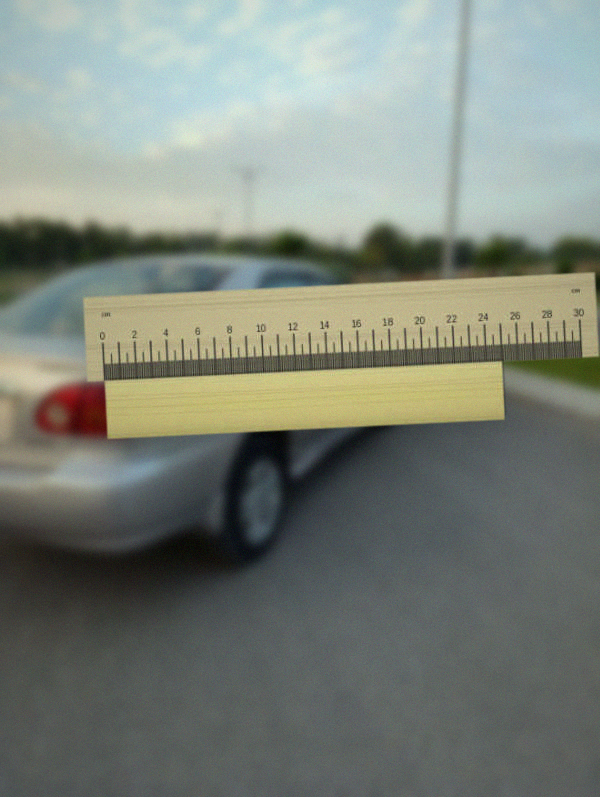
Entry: 25
